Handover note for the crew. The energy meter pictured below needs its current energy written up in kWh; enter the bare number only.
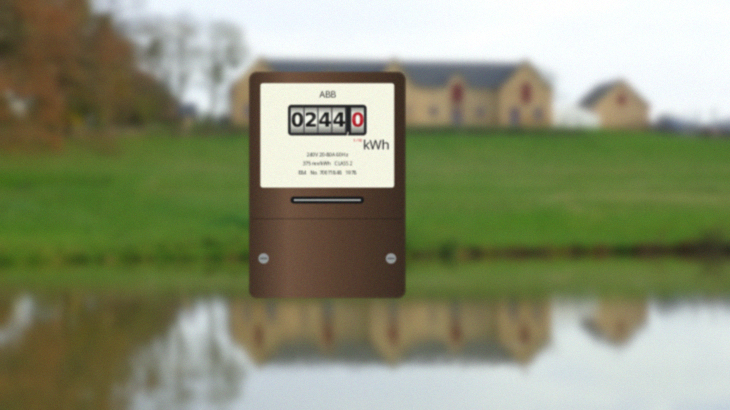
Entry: 244.0
